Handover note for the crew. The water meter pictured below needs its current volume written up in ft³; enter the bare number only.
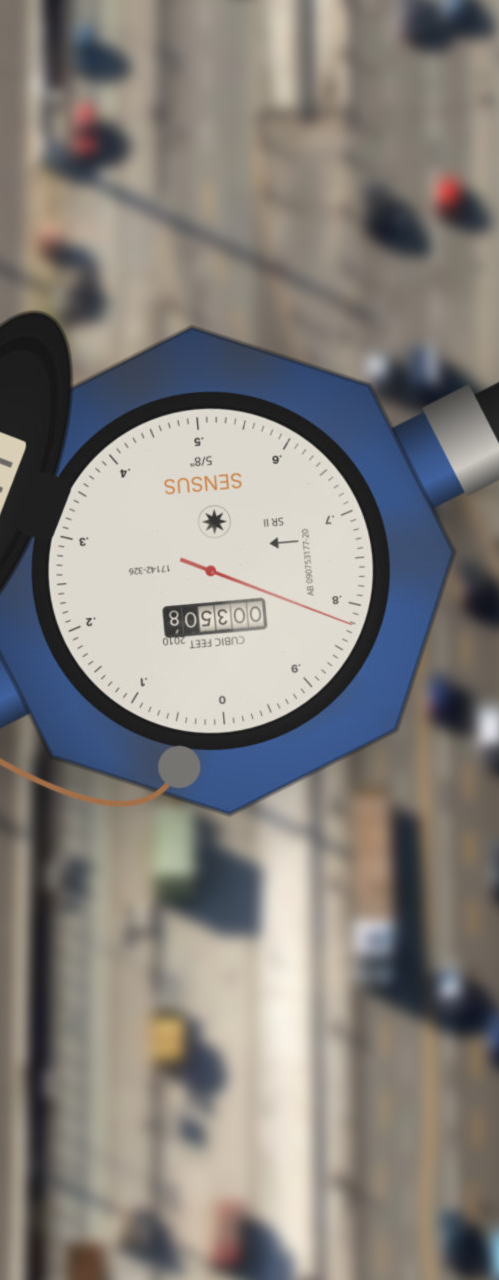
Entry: 3507.82
